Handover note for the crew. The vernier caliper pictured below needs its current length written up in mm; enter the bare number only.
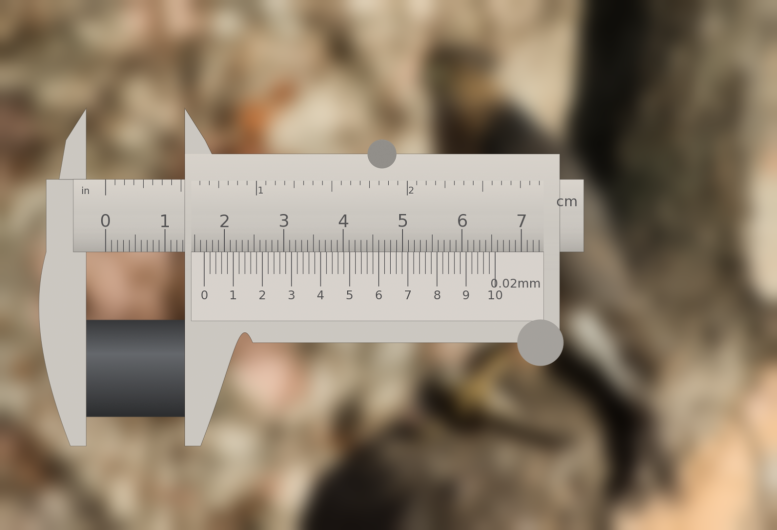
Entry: 16.6
